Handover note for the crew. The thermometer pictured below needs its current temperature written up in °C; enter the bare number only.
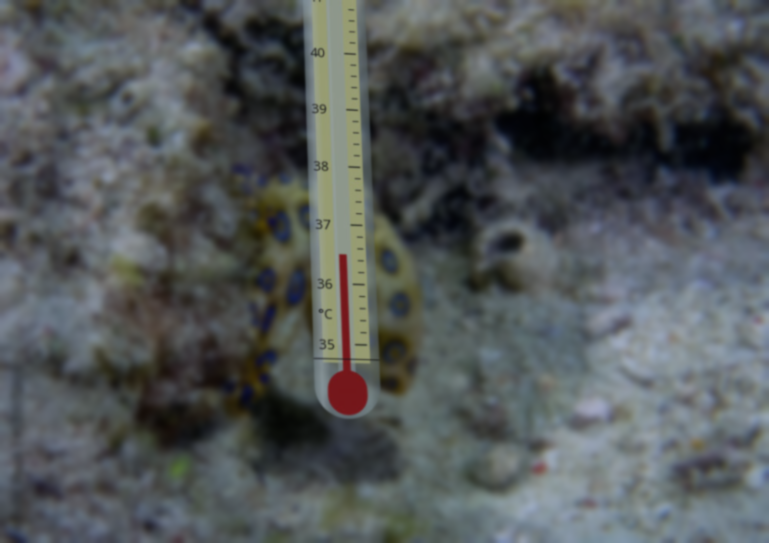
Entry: 36.5
